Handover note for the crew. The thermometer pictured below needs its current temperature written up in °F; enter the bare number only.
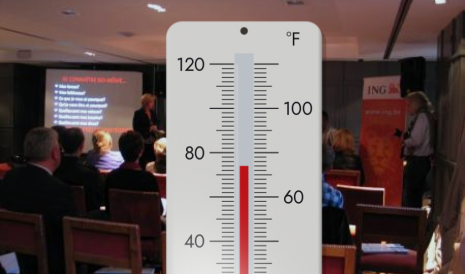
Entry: 74
